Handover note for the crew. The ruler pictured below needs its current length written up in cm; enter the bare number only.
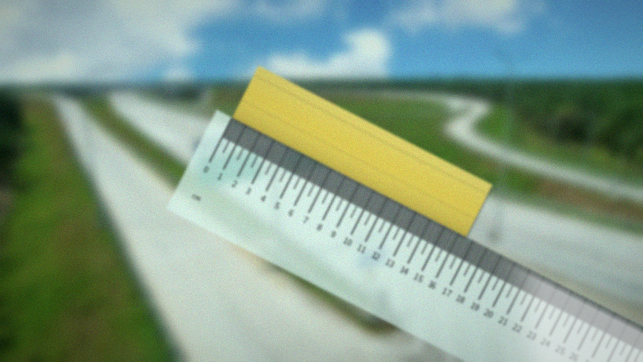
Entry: 16.5
